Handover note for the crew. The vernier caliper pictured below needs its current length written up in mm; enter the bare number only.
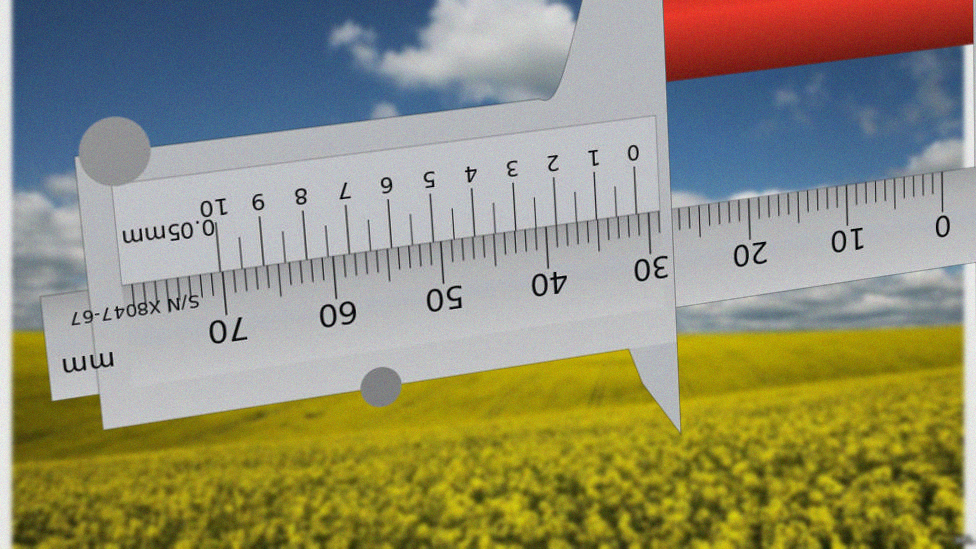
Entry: 31.2
